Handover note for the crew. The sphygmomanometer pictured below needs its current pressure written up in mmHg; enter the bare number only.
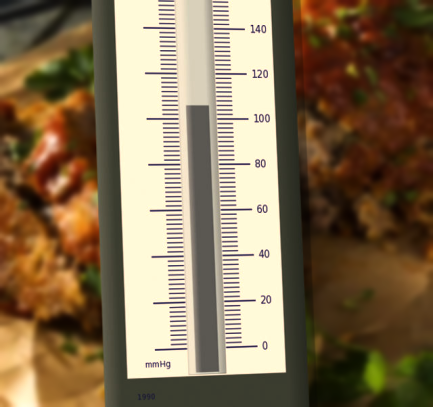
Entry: 106
